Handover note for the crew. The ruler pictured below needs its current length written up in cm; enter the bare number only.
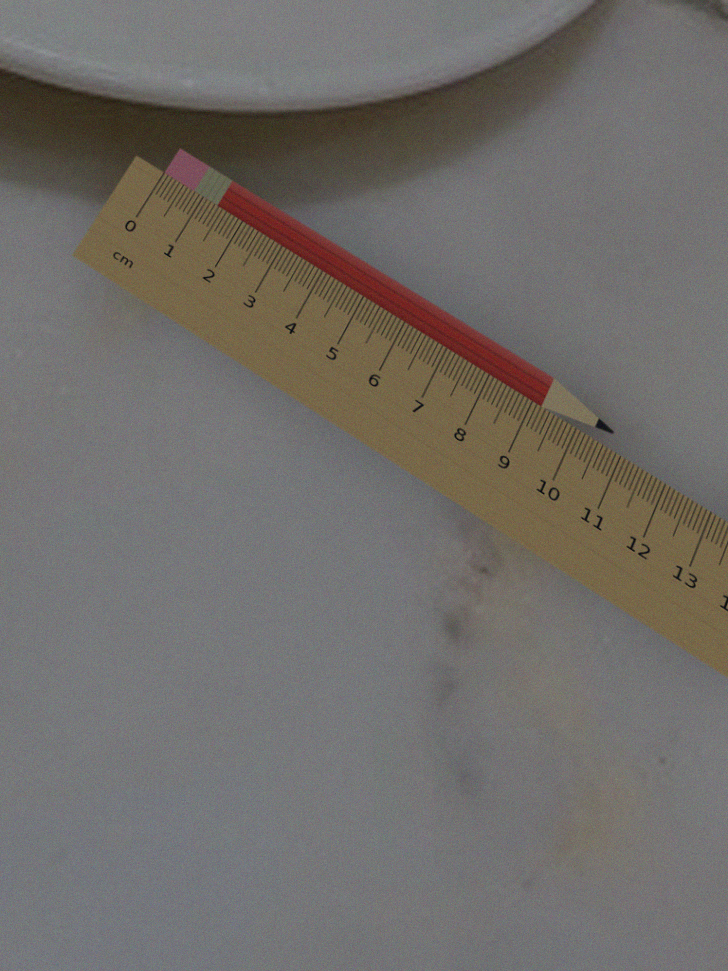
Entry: 10.7
